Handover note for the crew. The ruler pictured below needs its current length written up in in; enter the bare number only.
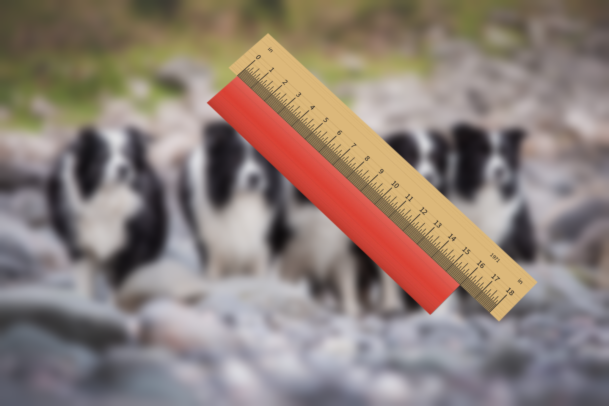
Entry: 16
